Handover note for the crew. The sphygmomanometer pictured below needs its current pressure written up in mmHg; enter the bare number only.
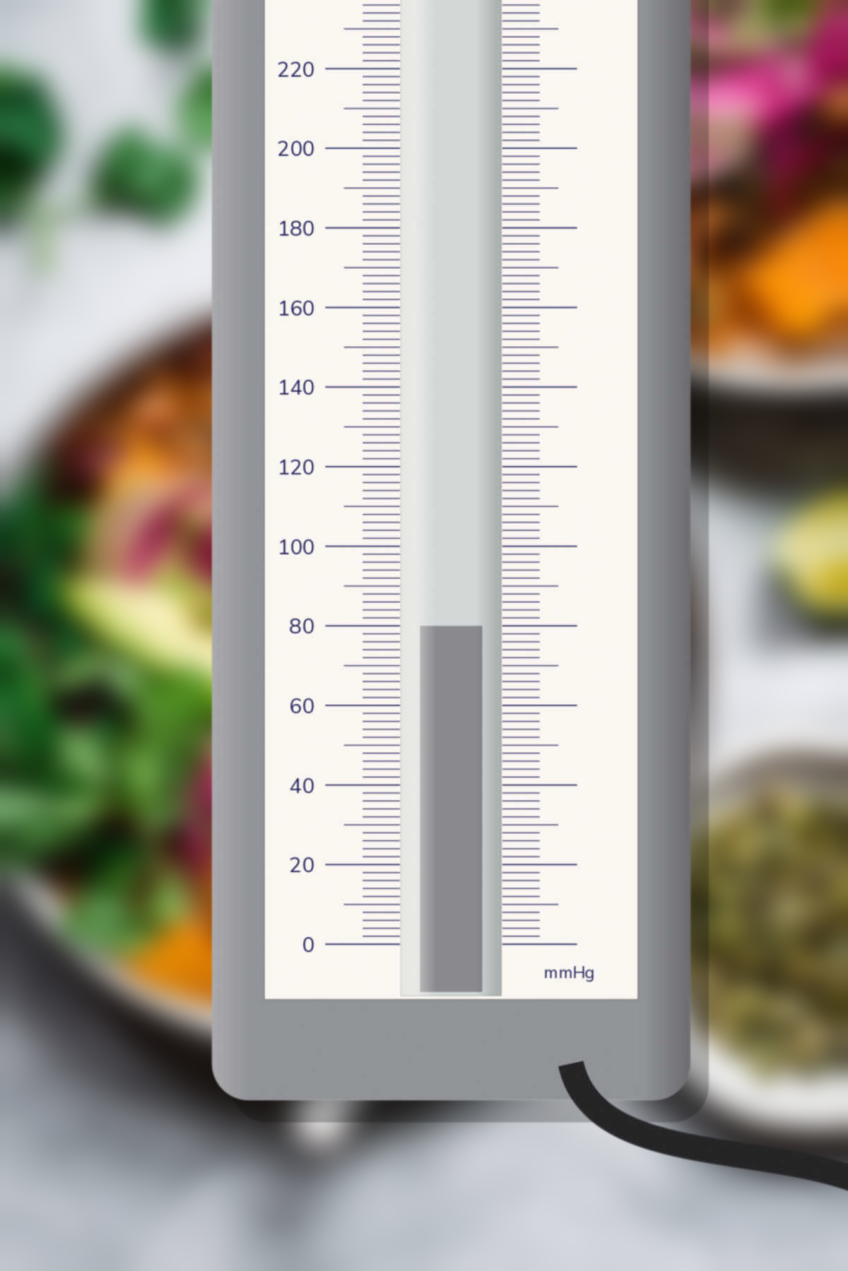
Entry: 80
